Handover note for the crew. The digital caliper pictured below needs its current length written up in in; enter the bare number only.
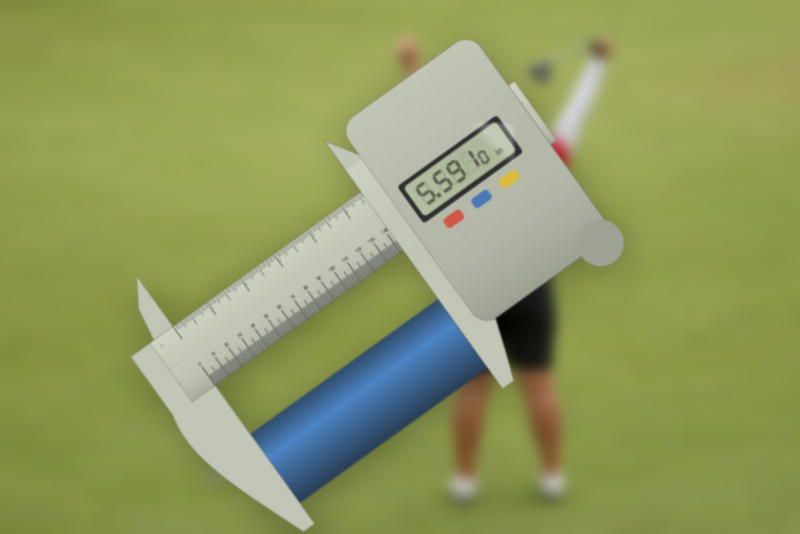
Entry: 5.5910
